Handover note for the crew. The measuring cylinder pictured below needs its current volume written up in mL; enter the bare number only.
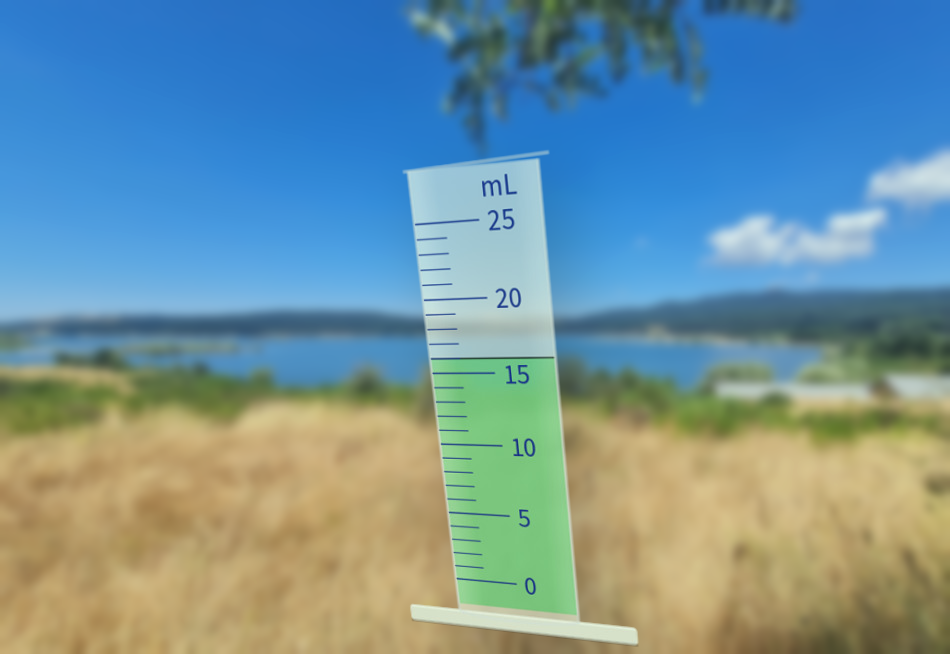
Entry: 16
